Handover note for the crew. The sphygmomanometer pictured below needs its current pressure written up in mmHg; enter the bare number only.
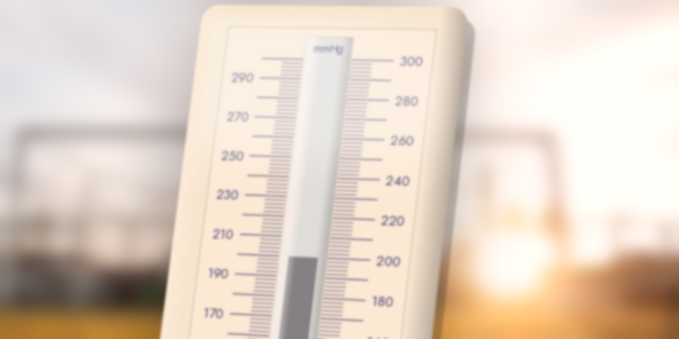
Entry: 200
